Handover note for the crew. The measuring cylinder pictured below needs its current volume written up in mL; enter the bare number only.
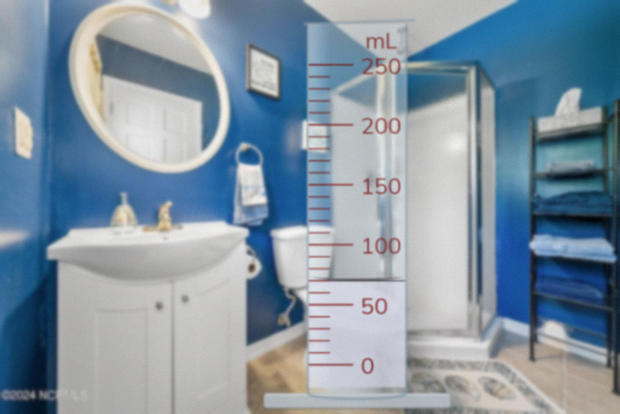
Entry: 70
